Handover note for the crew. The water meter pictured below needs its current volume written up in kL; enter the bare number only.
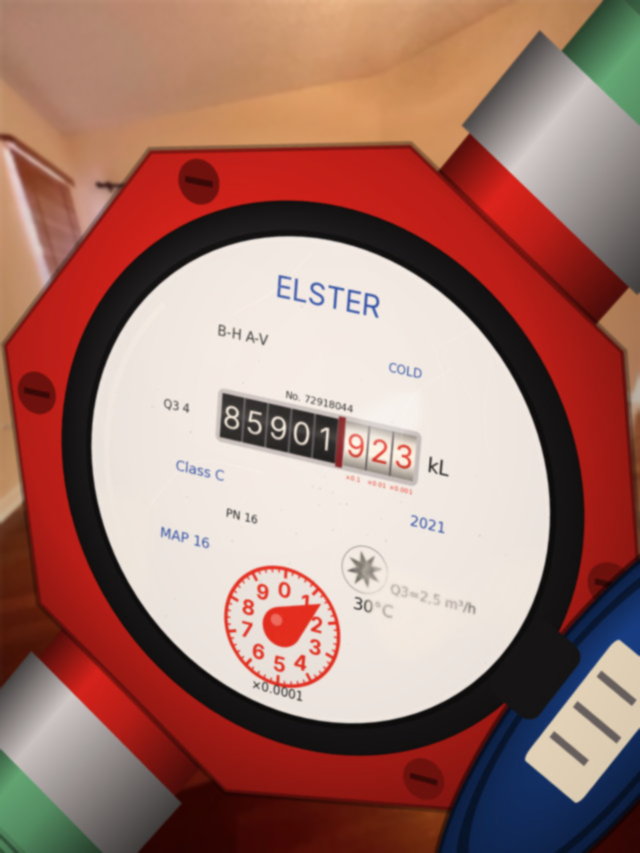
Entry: 85901.9231
